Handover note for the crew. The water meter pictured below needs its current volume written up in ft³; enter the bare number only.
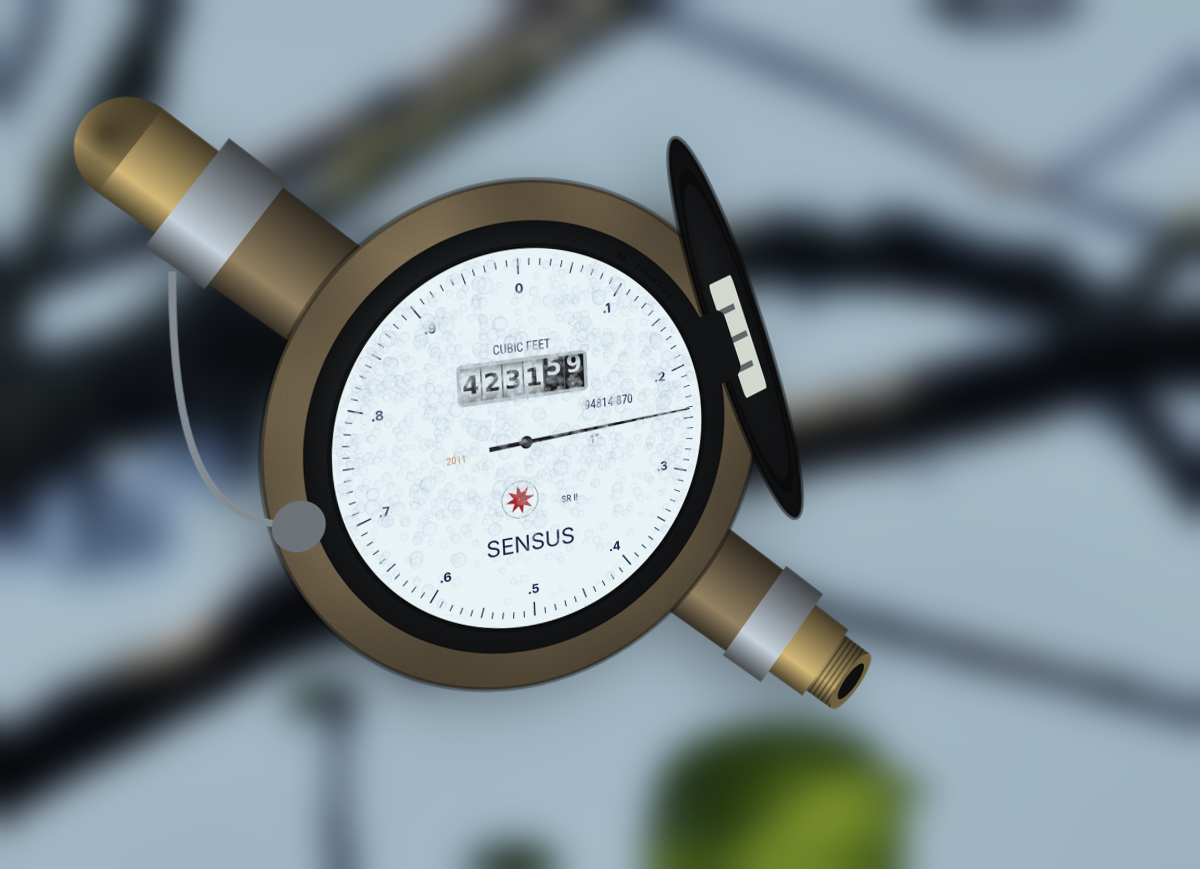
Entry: 423159.24
